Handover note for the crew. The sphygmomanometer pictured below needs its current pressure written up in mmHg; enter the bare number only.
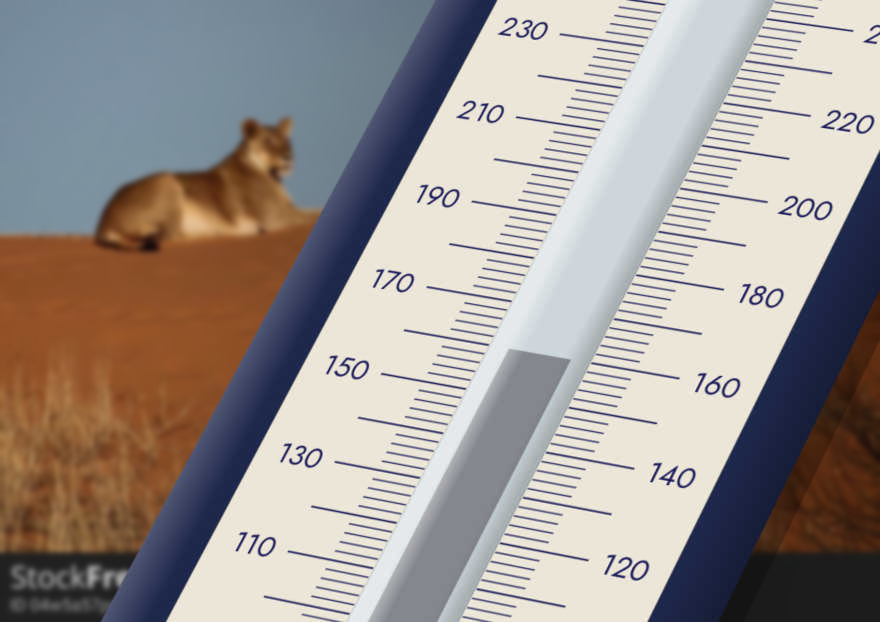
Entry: 160
